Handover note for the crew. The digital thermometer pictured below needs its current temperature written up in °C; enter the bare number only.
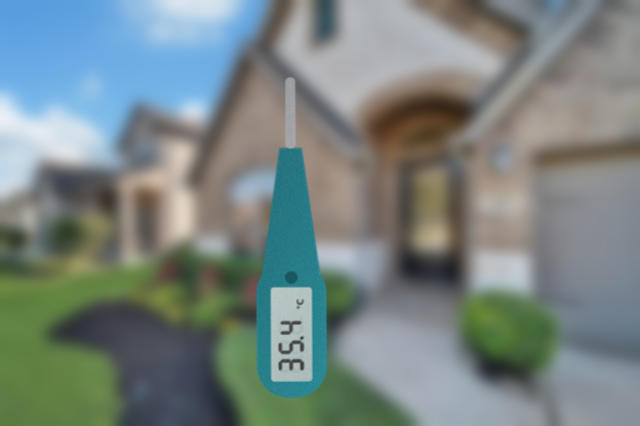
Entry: 35.4
